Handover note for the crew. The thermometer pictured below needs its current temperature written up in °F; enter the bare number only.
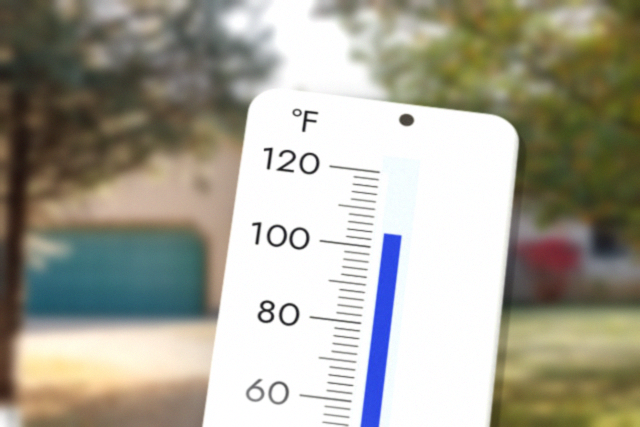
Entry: 104
